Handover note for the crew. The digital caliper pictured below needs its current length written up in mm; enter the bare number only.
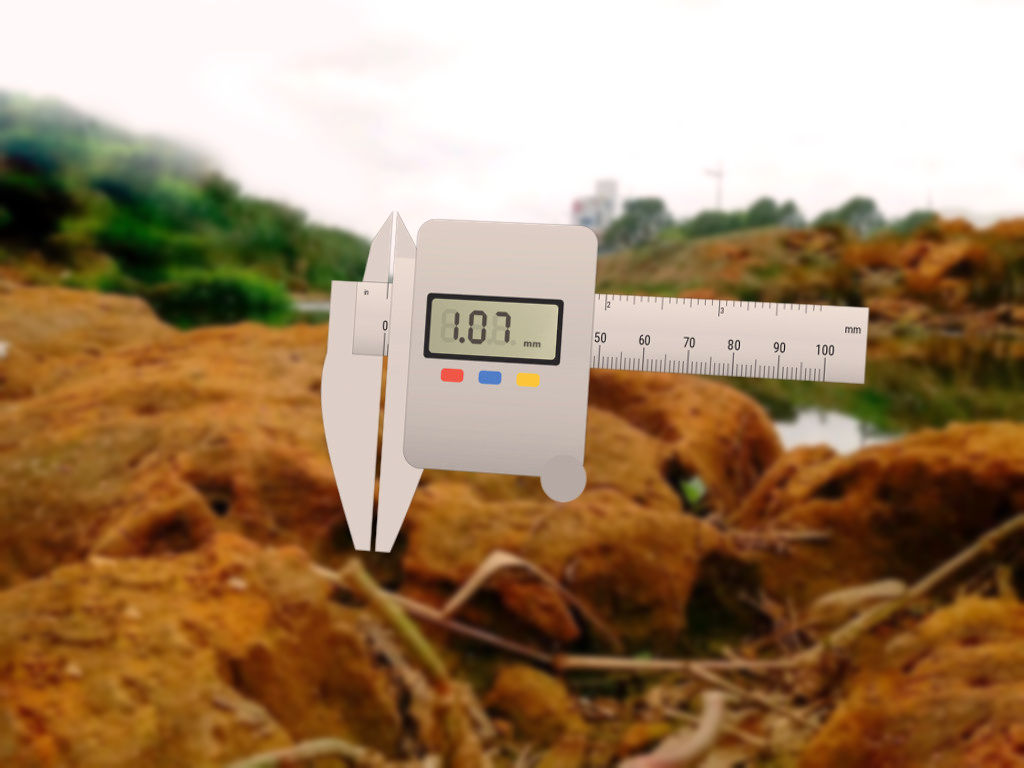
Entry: 1.07
